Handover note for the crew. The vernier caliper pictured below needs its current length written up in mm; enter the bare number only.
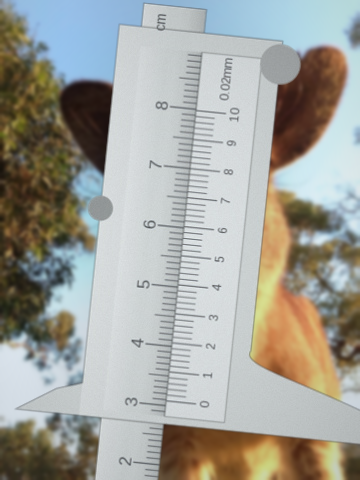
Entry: 30.8
